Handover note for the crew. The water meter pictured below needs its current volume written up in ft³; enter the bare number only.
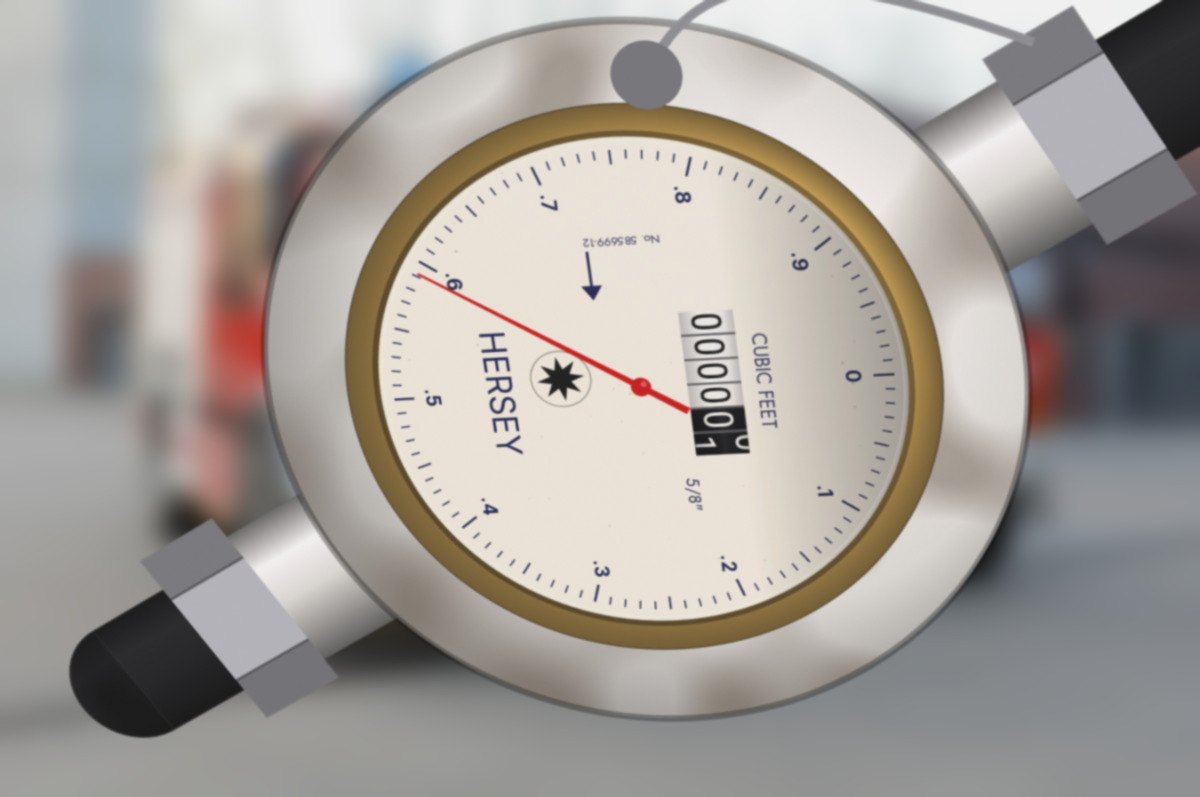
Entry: 0.59
